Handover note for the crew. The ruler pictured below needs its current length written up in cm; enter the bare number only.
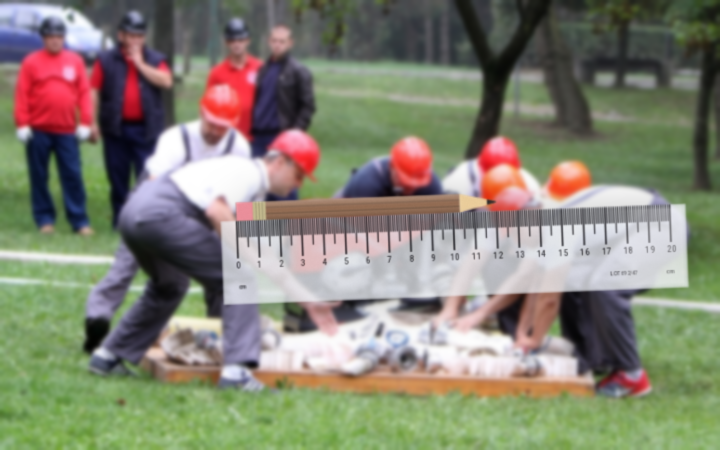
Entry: 12
